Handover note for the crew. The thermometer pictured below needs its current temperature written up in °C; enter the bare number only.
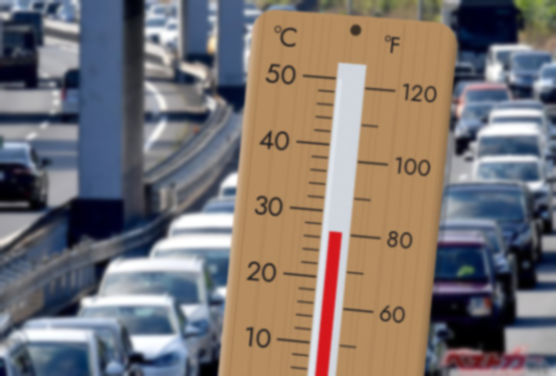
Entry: 27
